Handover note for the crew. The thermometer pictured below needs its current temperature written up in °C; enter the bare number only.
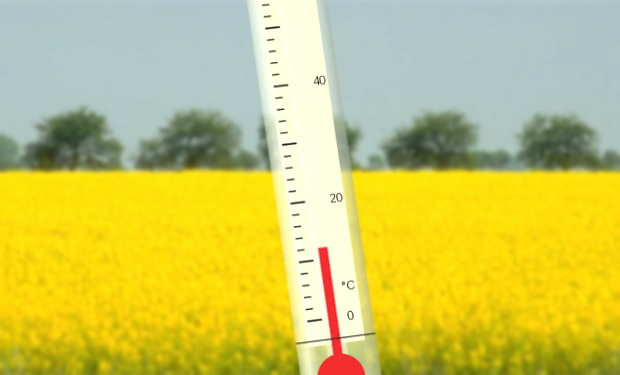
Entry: 12
